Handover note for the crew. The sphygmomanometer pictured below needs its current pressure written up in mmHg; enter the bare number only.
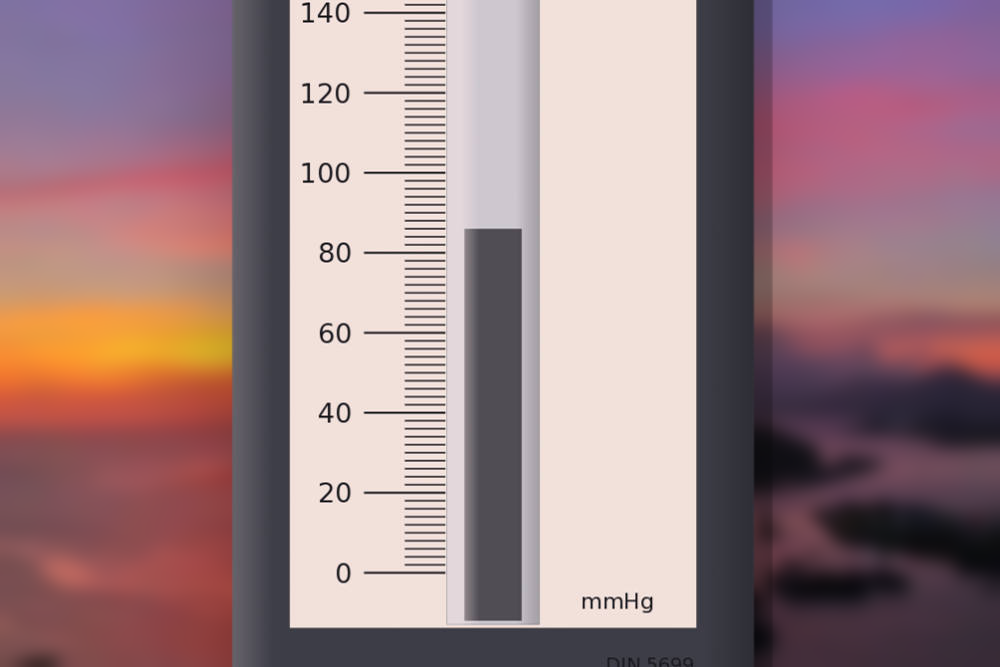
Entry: 86
